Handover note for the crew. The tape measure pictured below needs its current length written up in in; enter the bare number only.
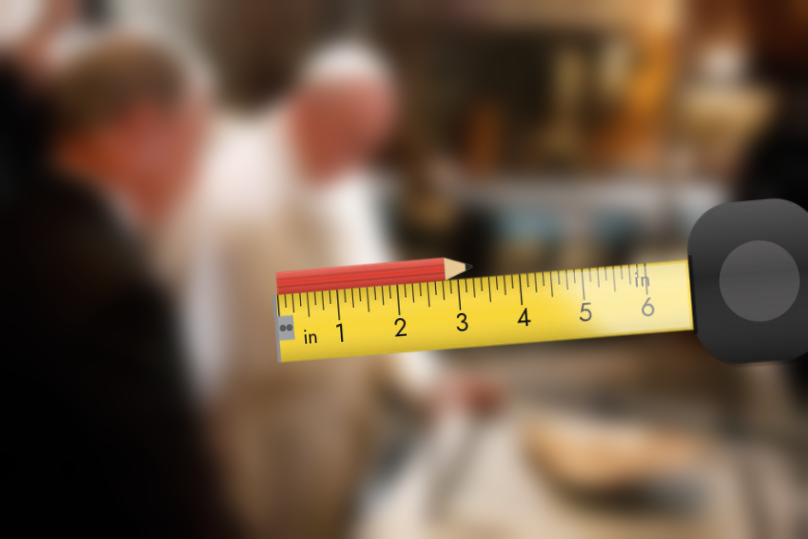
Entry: 3.25
